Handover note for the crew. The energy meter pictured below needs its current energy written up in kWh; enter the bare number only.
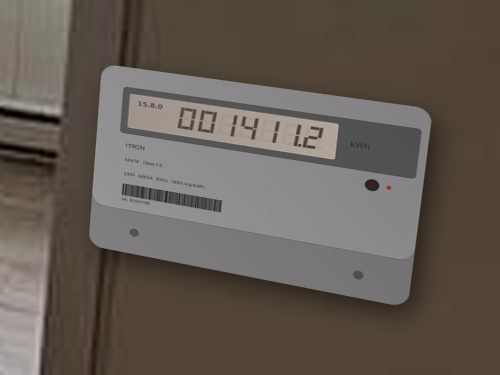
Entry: 1411.2
